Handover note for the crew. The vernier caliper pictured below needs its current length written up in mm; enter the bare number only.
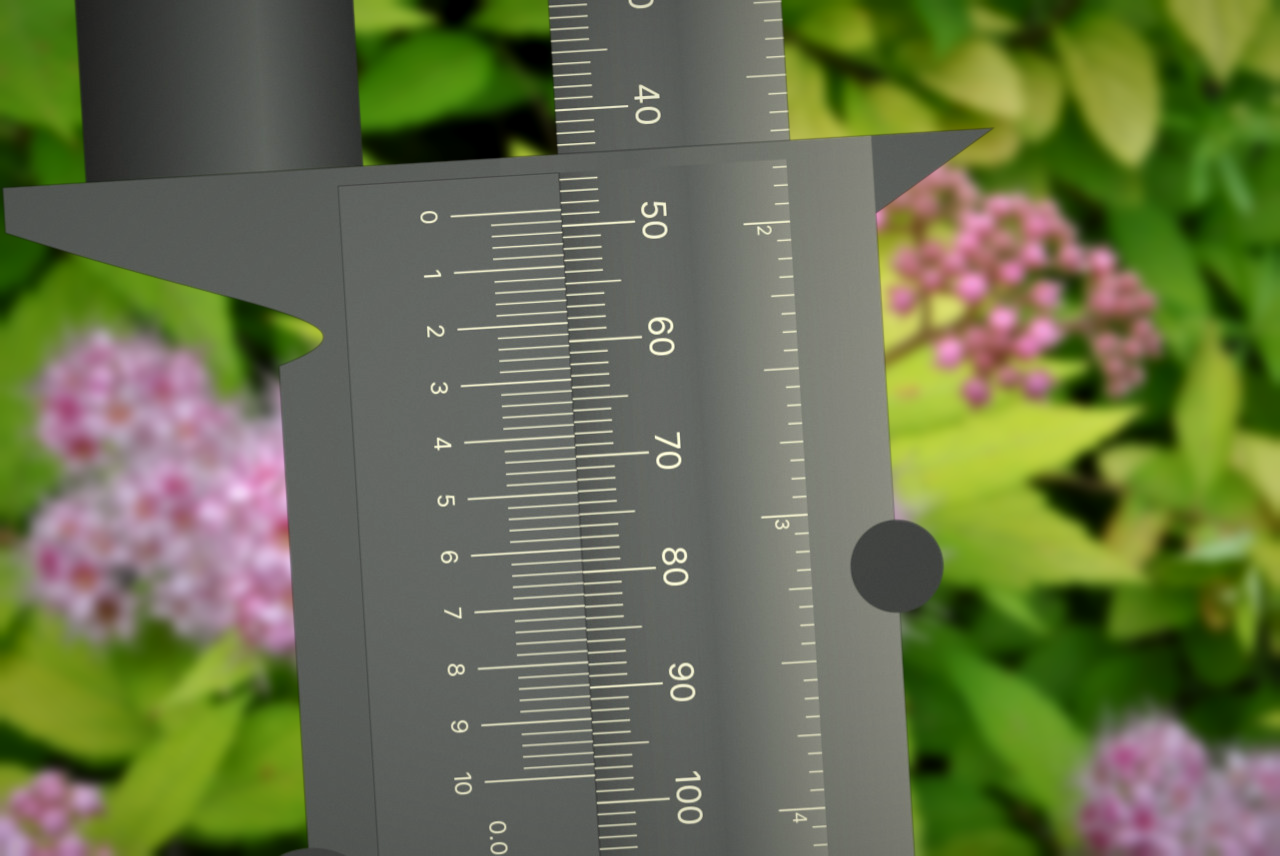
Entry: 48.6
